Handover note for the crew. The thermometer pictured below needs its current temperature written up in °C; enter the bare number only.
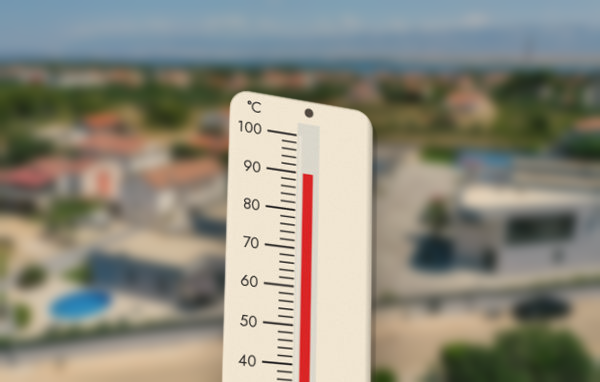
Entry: 90
